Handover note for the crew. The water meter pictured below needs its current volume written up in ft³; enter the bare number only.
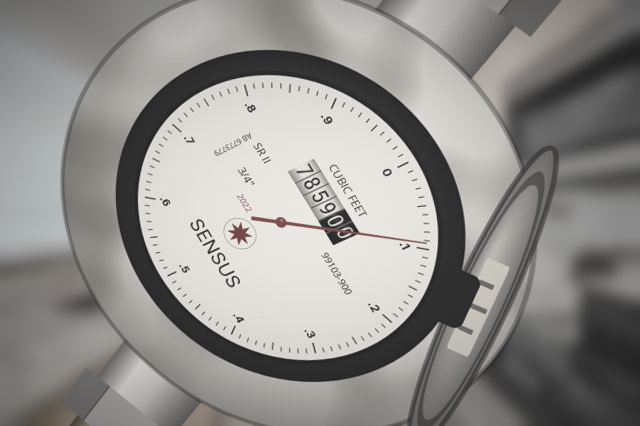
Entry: 785900.09
